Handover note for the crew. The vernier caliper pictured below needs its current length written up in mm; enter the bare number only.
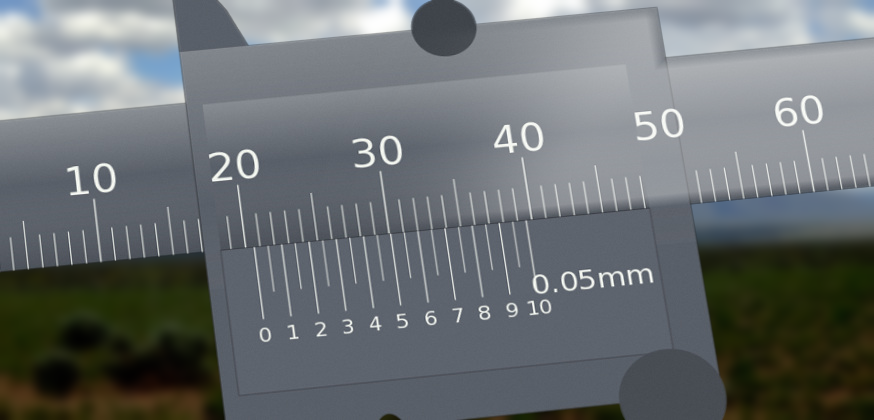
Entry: 20.6
